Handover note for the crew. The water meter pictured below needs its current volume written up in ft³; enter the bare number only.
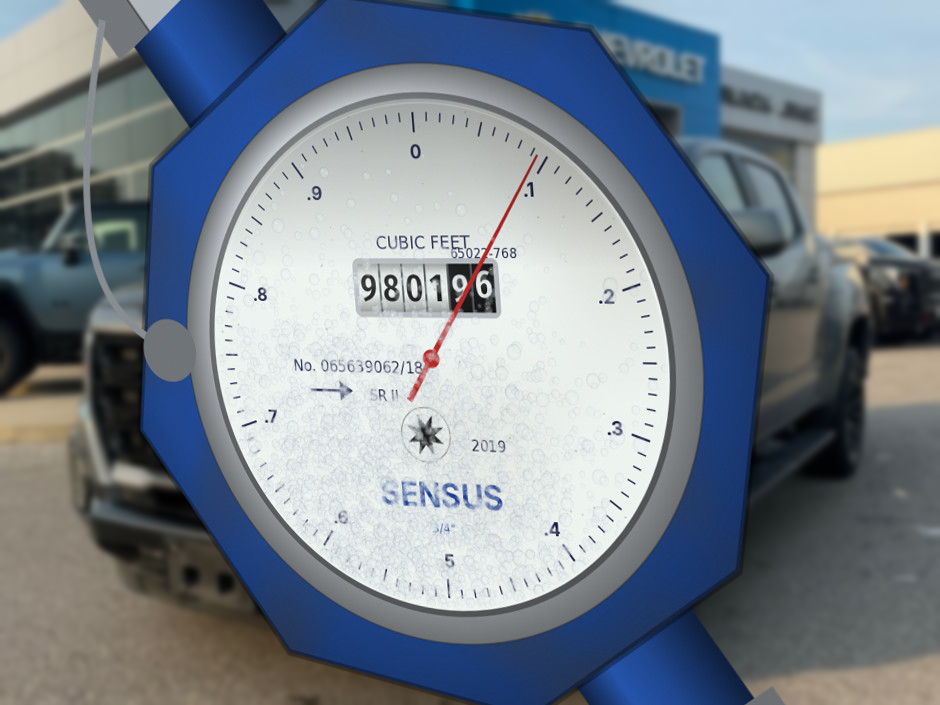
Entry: 980196.09
